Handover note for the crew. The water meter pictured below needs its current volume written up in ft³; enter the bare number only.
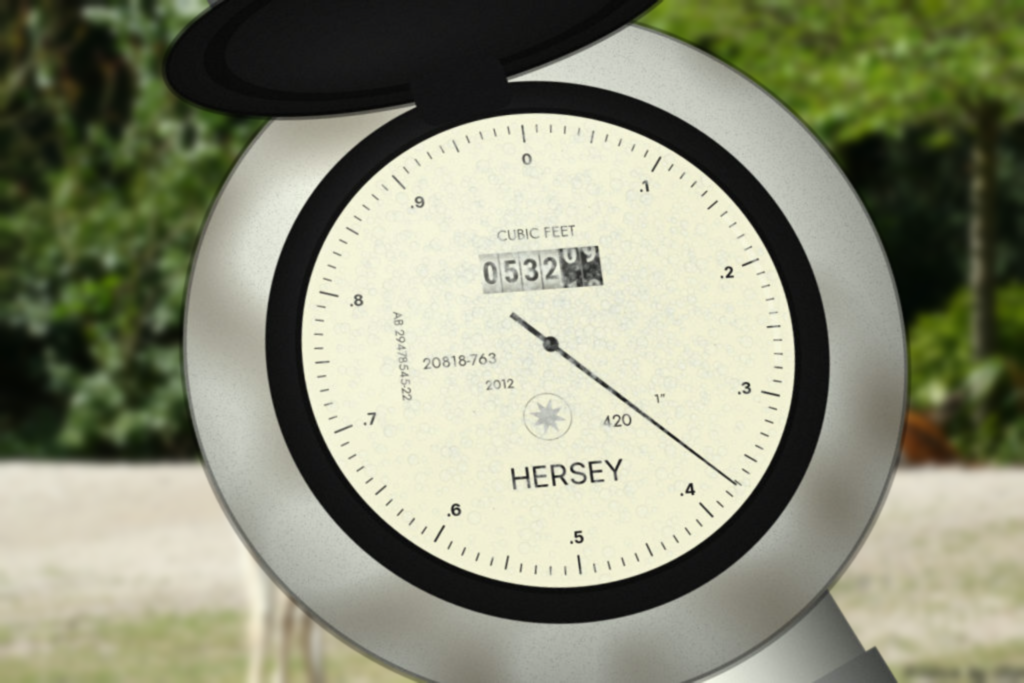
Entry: 53209.37
